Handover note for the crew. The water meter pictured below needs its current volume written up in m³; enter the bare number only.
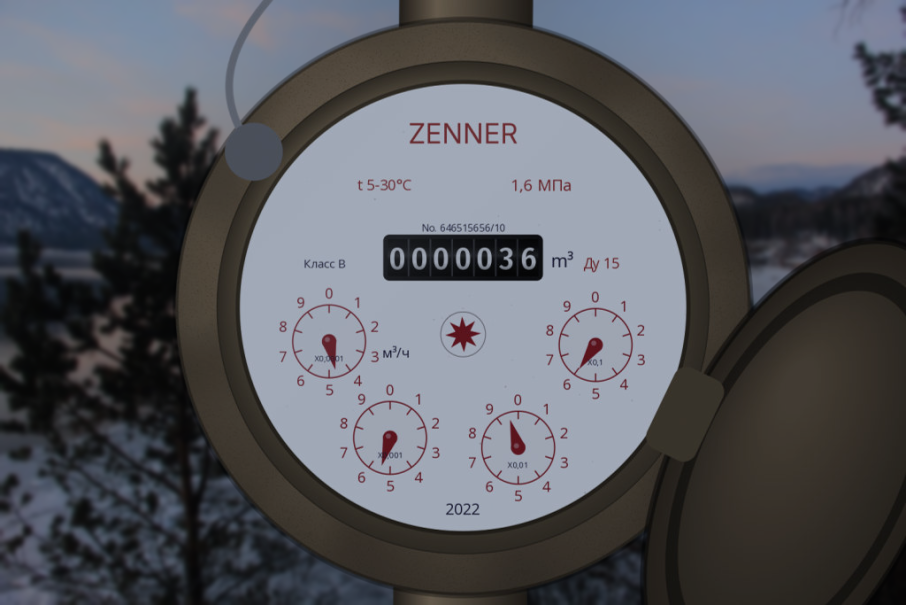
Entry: 36.5954
